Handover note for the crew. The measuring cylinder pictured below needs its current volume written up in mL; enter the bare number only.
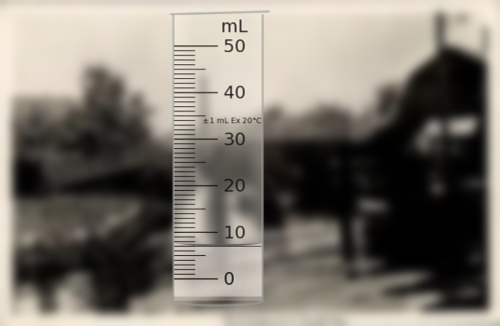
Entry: 7
